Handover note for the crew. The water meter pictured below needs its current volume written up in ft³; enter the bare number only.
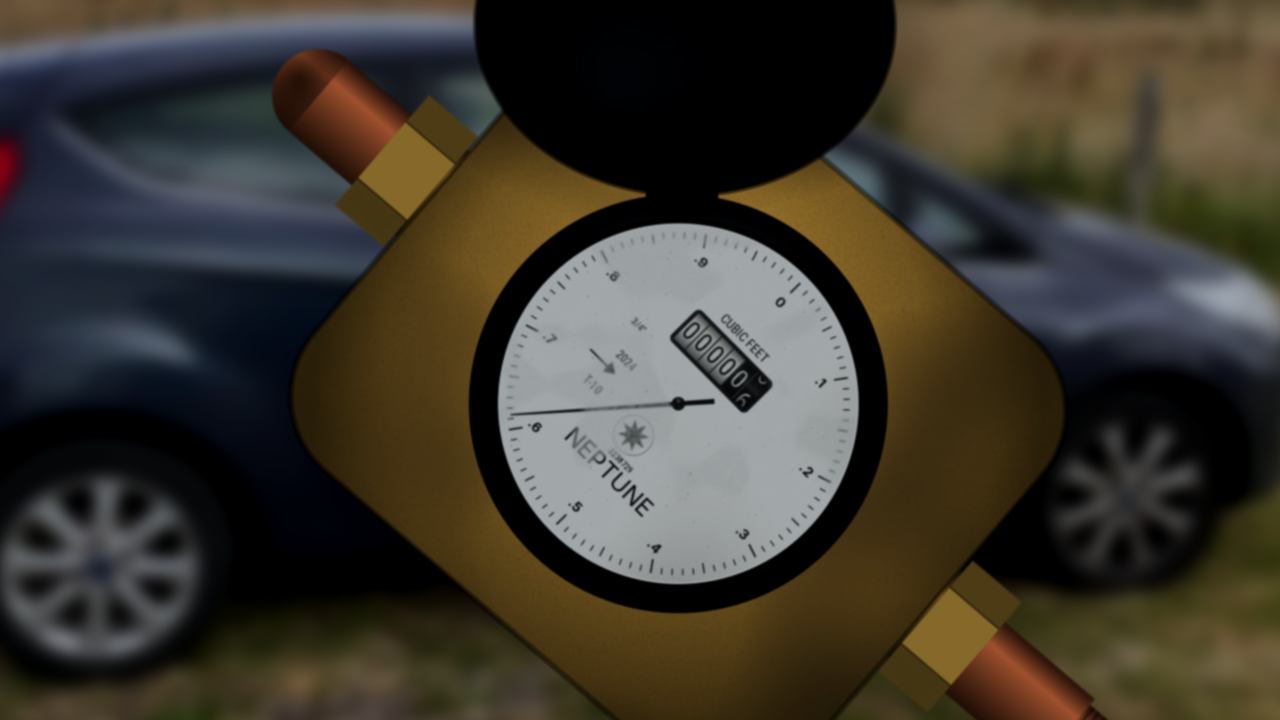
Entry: 5.61
